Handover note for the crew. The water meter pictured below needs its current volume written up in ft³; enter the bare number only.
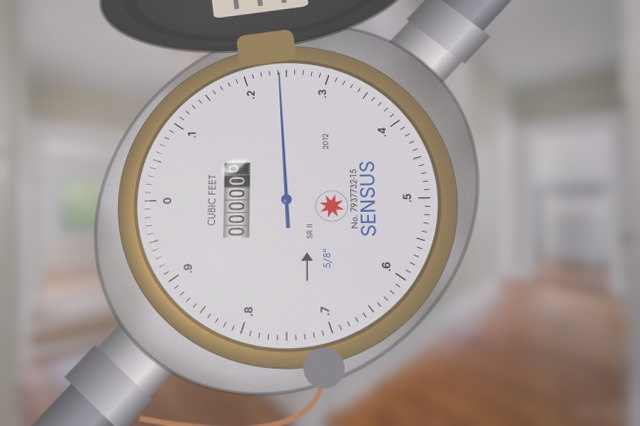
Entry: 6.24
